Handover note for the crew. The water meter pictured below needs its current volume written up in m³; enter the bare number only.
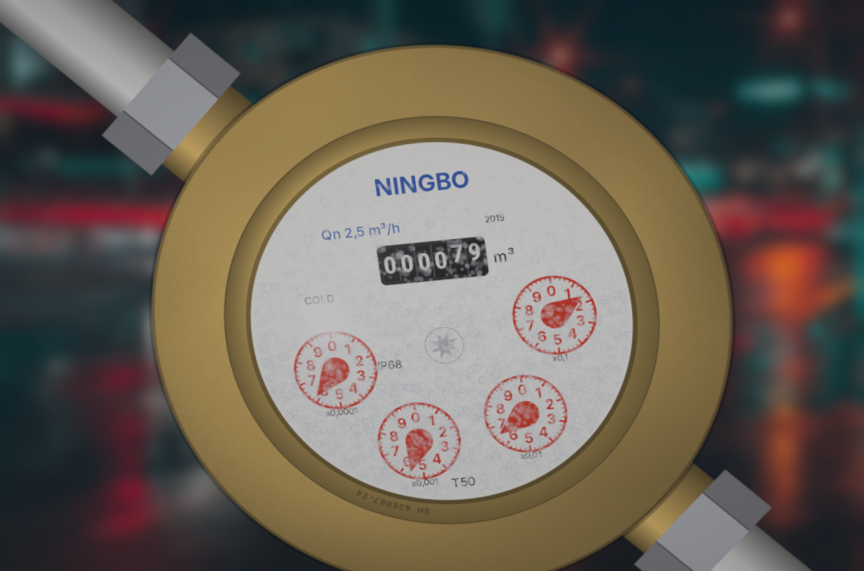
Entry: 79.1656
